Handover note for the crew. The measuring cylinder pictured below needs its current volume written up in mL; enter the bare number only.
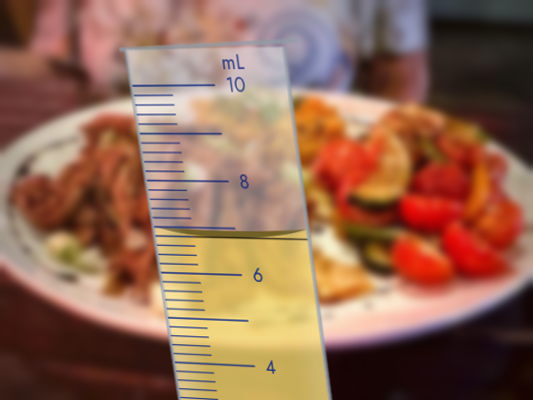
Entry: 6.8
